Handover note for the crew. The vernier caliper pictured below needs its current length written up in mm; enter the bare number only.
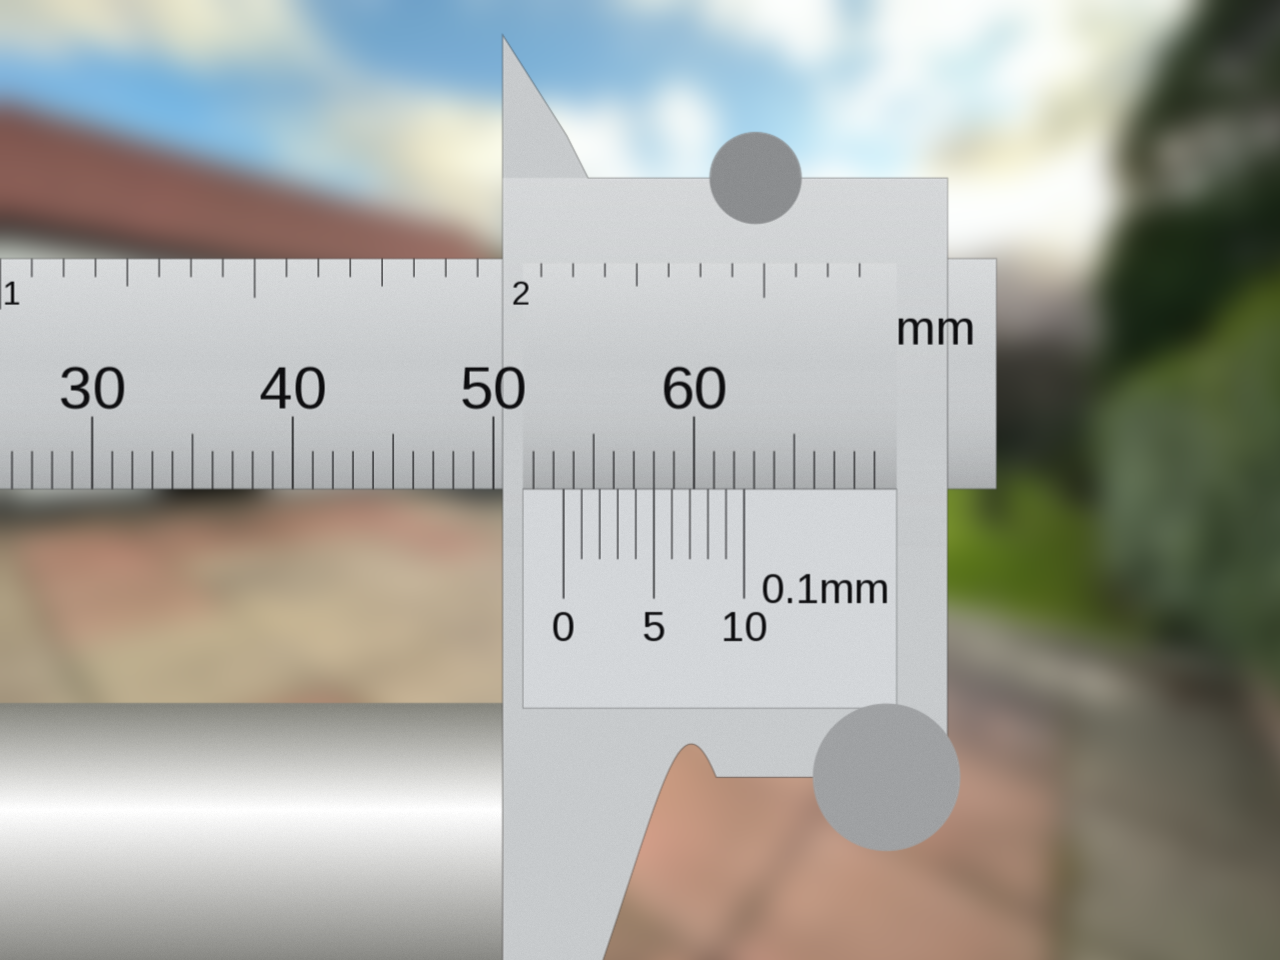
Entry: 53.5
